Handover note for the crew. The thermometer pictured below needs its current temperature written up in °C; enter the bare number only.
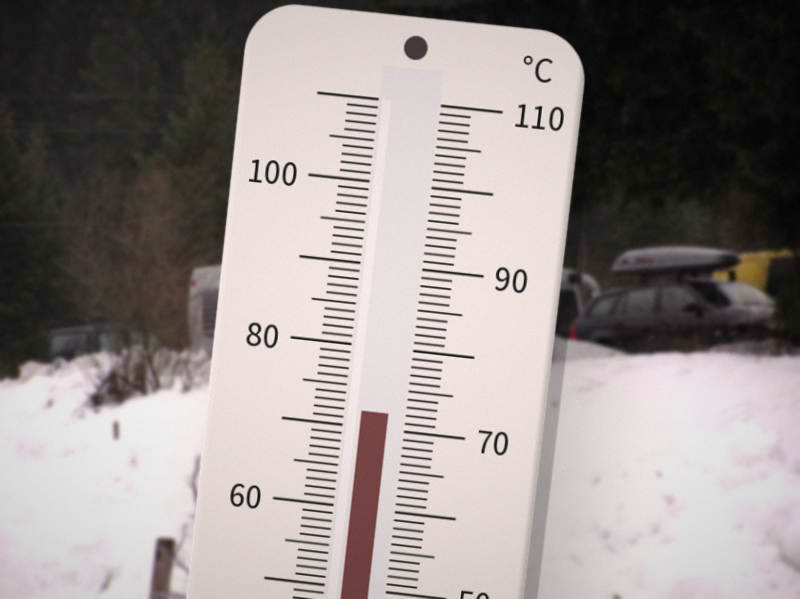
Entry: 72
